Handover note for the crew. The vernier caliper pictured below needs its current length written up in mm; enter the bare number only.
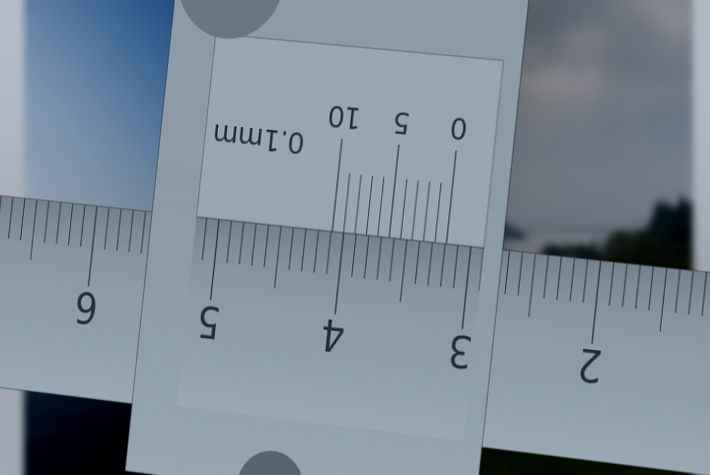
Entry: 31.9
